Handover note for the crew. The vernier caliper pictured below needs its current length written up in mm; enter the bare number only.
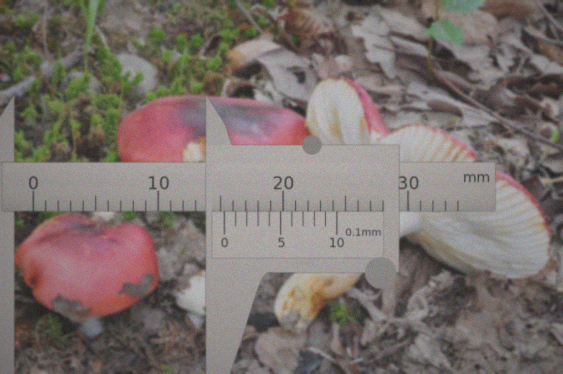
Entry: 15.3
